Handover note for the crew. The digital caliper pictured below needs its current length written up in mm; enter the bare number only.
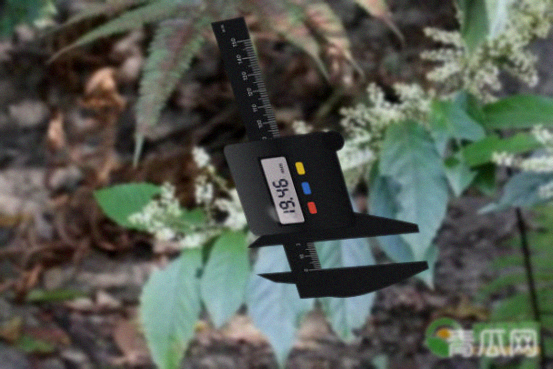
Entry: 19.46
